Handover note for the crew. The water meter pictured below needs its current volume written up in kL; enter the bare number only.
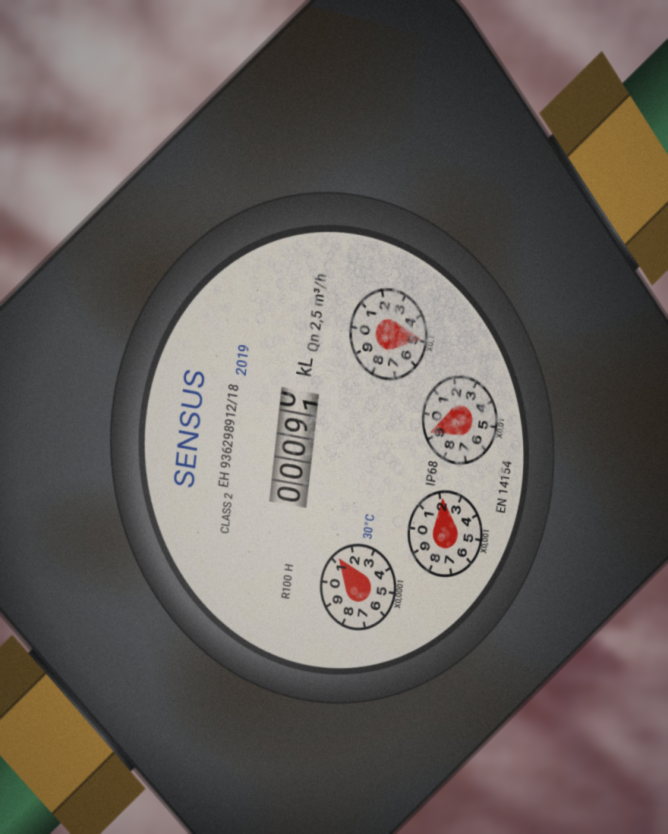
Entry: 90.4921
